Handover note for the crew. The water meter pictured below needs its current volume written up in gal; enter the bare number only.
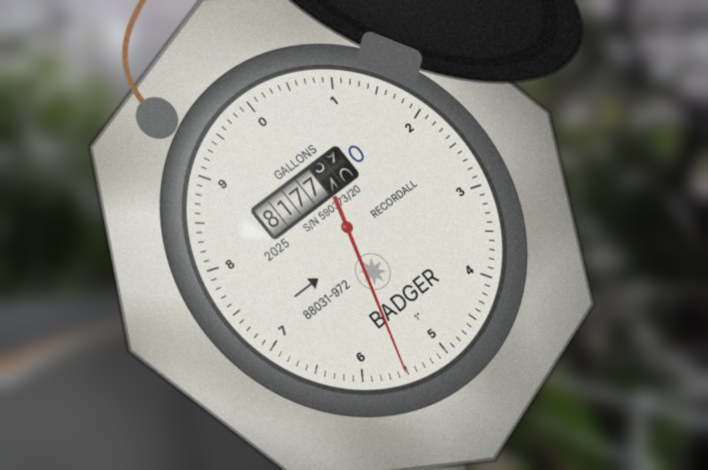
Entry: 8177395.5
